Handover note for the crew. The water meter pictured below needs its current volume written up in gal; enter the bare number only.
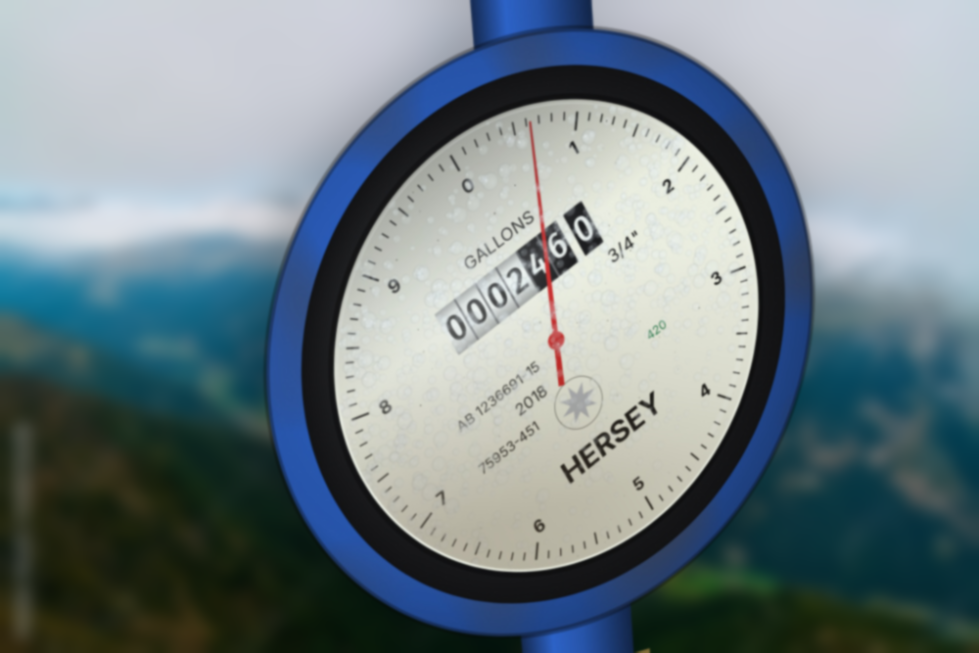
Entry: 2460.6
